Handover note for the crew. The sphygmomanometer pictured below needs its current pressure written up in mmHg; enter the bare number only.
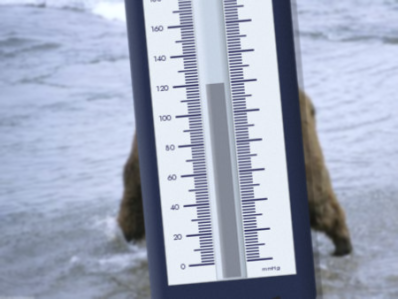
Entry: 120
